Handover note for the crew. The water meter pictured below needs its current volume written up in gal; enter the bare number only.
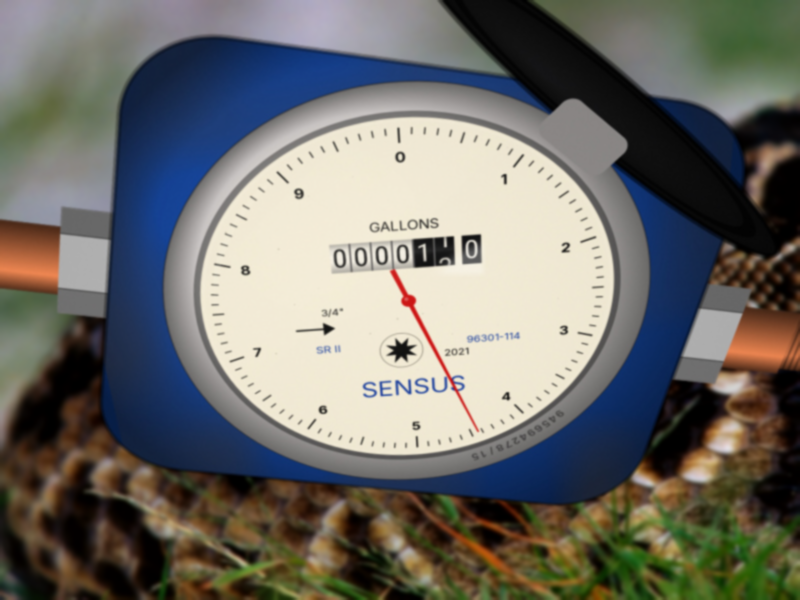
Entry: 114.4
